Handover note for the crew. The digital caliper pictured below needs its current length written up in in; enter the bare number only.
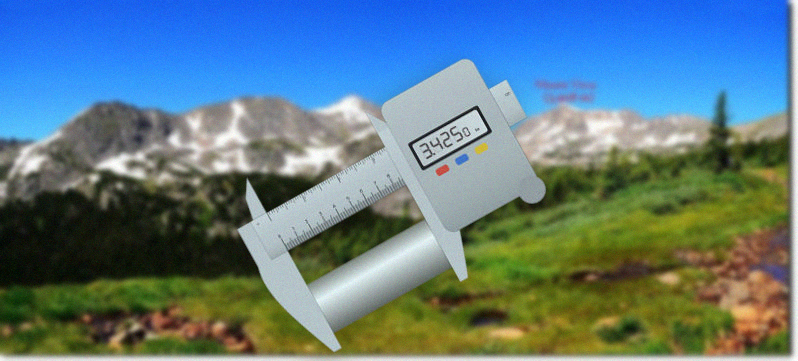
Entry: 3.4250
